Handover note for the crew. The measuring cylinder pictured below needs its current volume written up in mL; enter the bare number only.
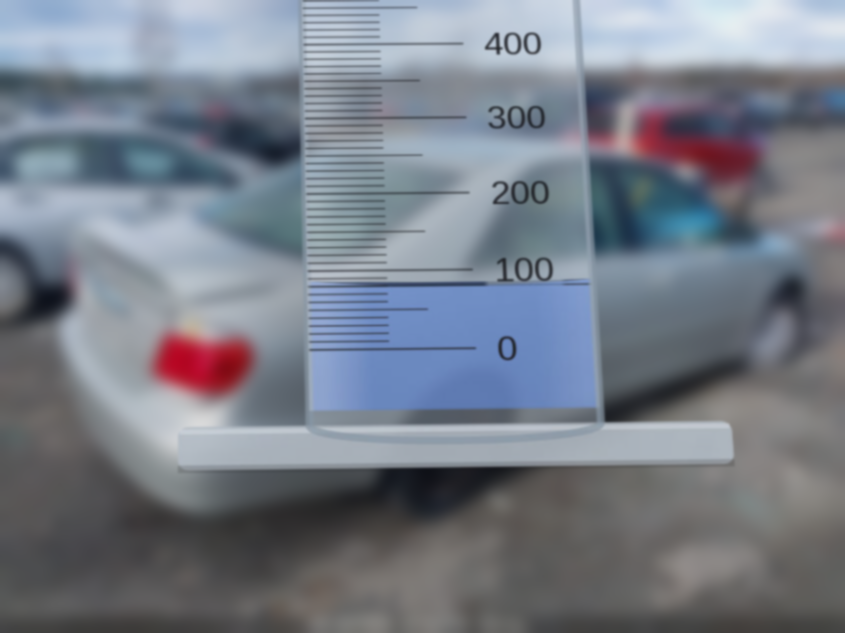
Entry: 80
